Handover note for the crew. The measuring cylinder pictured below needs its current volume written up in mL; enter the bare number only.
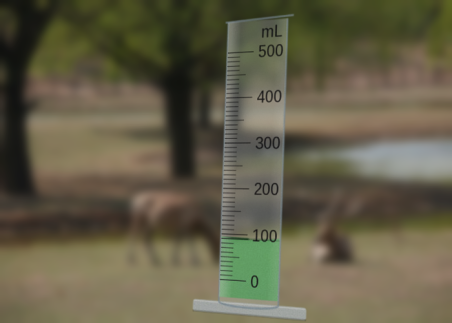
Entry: 90
